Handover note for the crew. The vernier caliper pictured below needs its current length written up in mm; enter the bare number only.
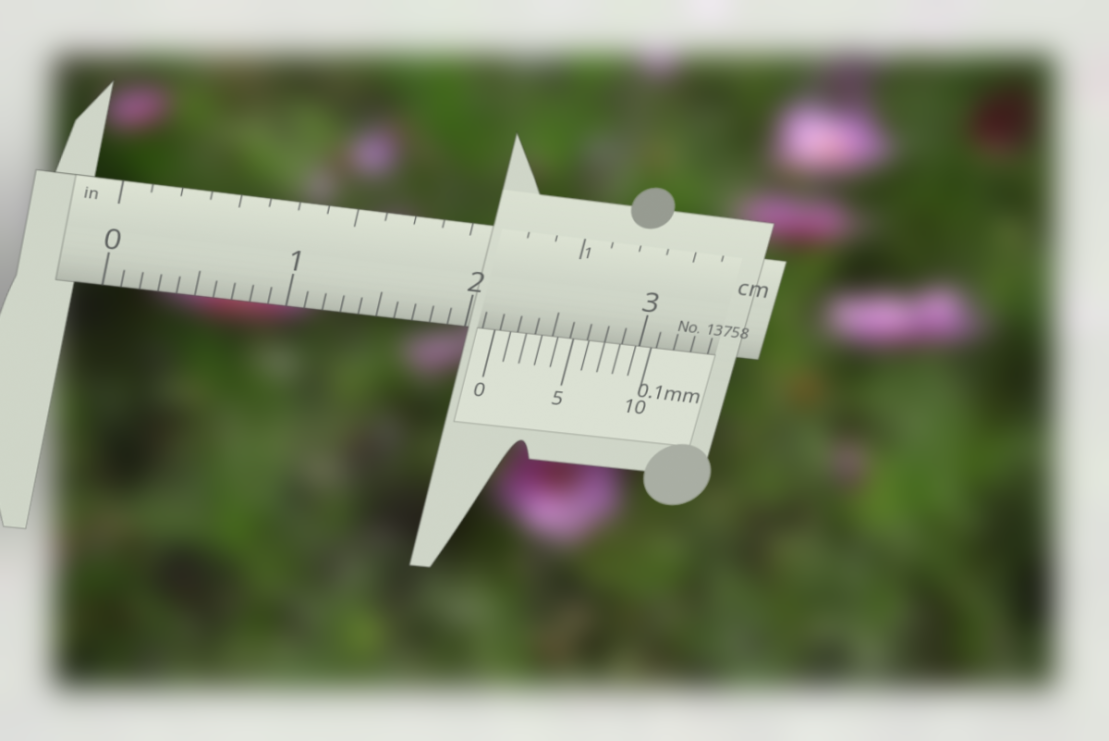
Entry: 21.7
